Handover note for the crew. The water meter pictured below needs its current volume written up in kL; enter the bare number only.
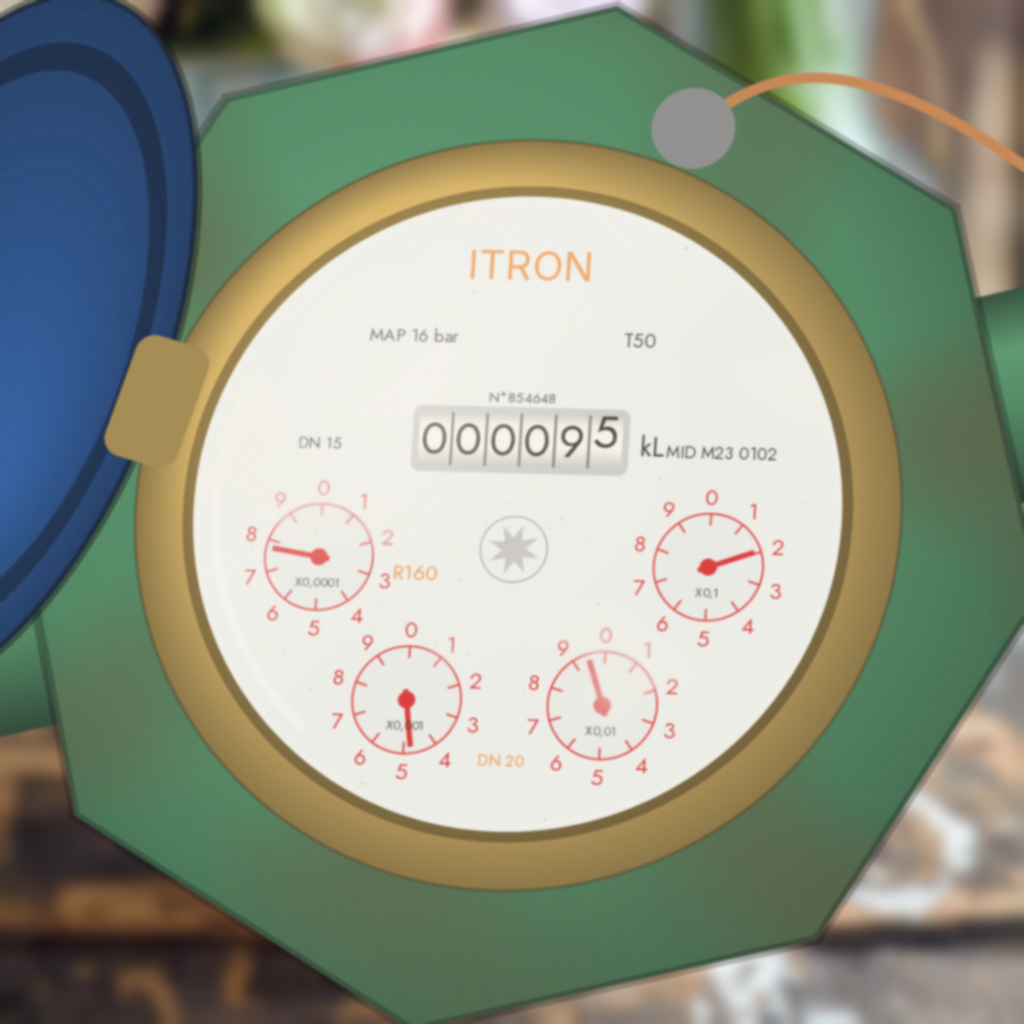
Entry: 95.1947
